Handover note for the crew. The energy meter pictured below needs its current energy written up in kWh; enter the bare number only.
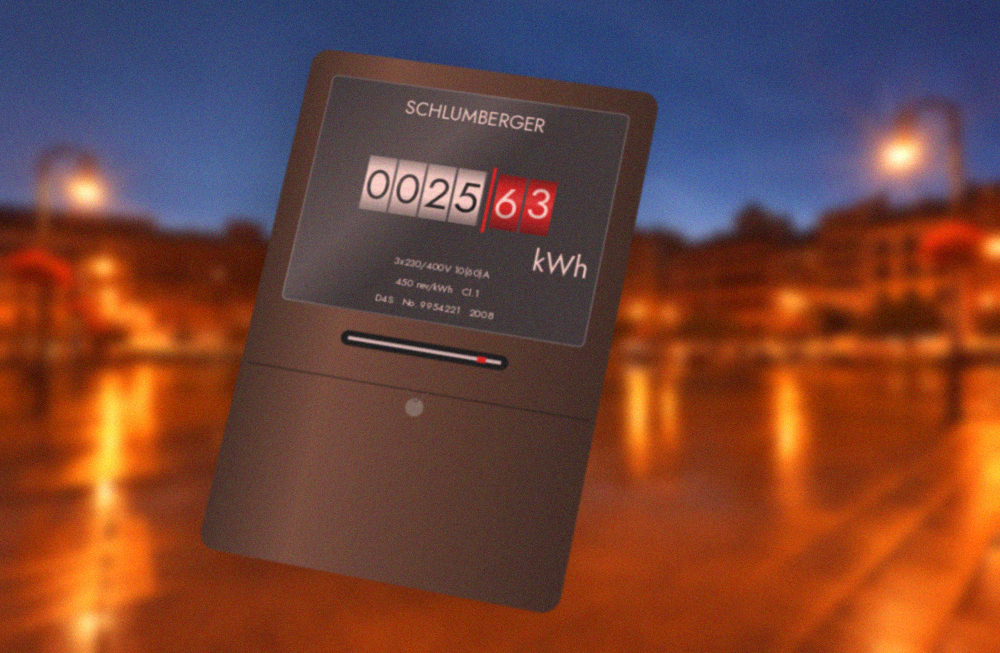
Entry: 25.63
